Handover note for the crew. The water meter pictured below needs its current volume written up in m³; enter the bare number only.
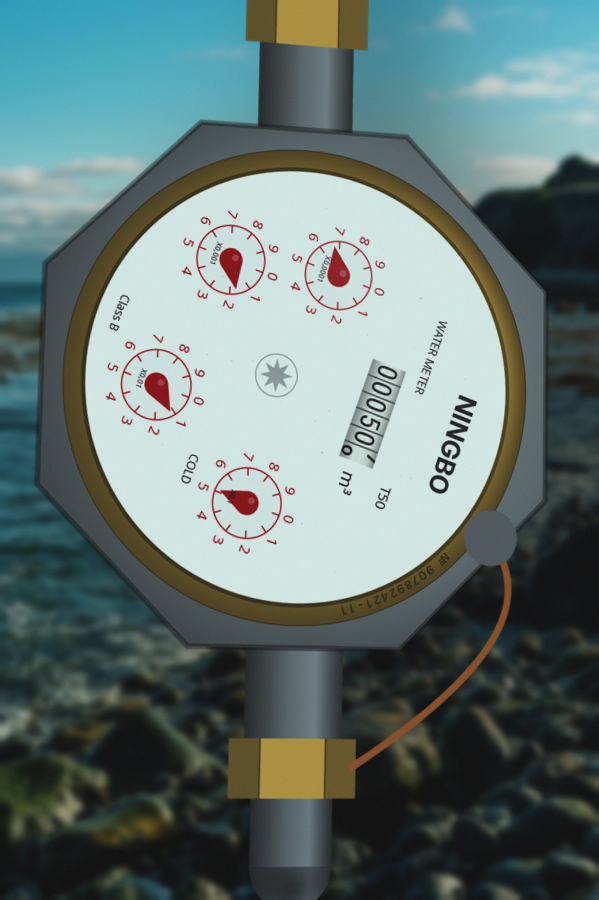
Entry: 507.5116
